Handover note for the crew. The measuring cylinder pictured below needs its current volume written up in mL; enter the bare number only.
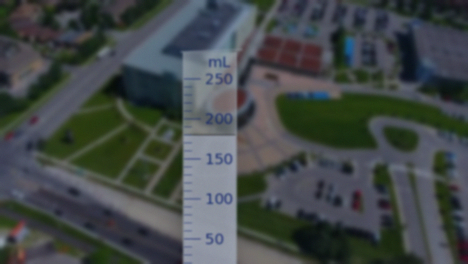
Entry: 180
